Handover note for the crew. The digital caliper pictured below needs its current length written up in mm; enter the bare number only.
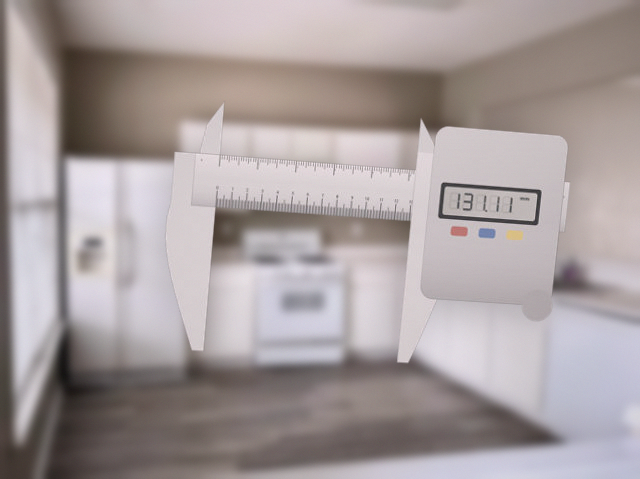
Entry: 131.11
